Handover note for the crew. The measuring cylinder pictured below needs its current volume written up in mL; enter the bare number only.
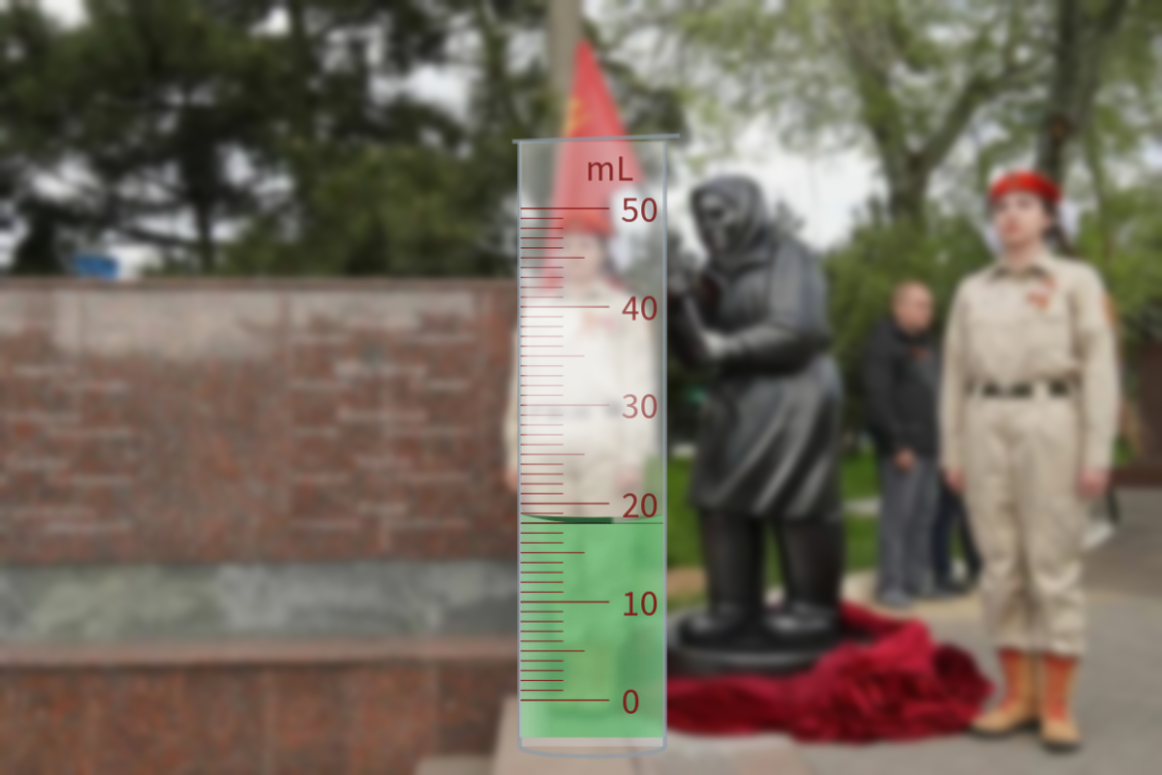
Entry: 18
